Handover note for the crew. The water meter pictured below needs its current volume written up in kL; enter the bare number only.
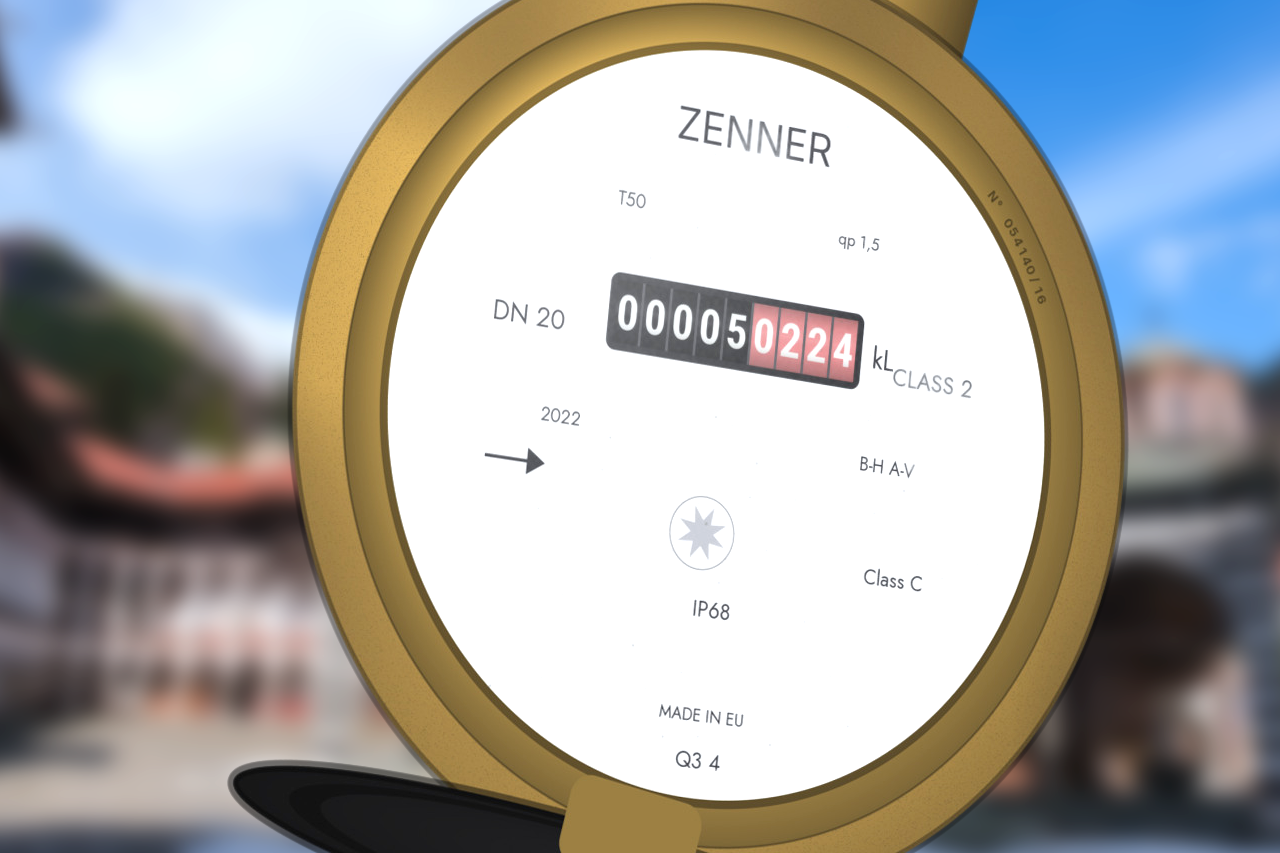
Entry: 5.0224
